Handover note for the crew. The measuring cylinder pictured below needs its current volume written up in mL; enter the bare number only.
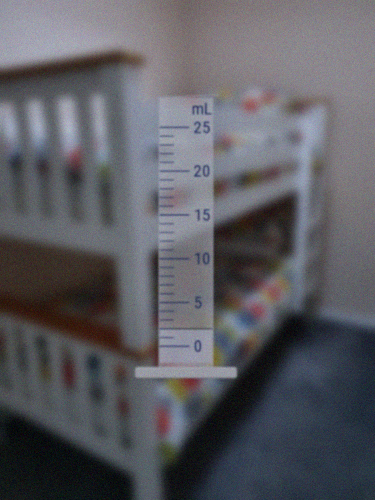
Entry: 2
